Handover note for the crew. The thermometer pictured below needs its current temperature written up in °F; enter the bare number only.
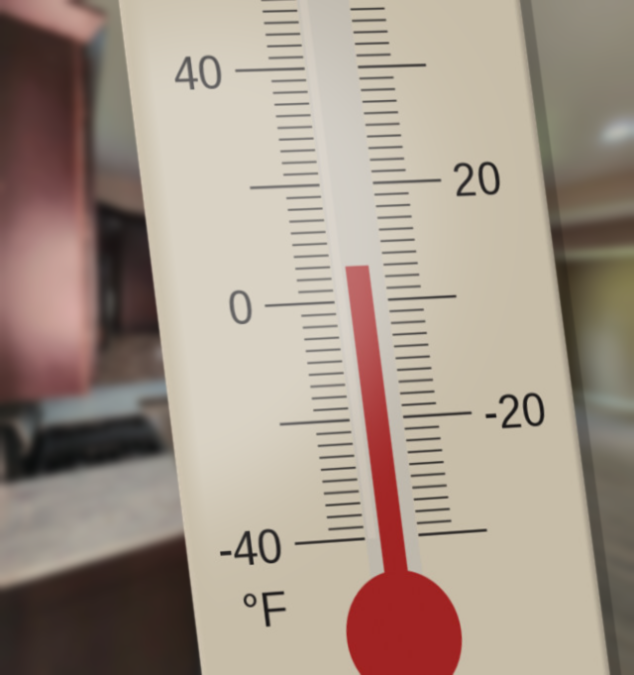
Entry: 6
